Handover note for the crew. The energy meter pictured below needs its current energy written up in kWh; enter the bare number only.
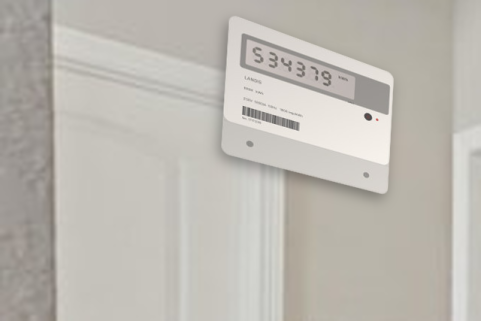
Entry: 534379
